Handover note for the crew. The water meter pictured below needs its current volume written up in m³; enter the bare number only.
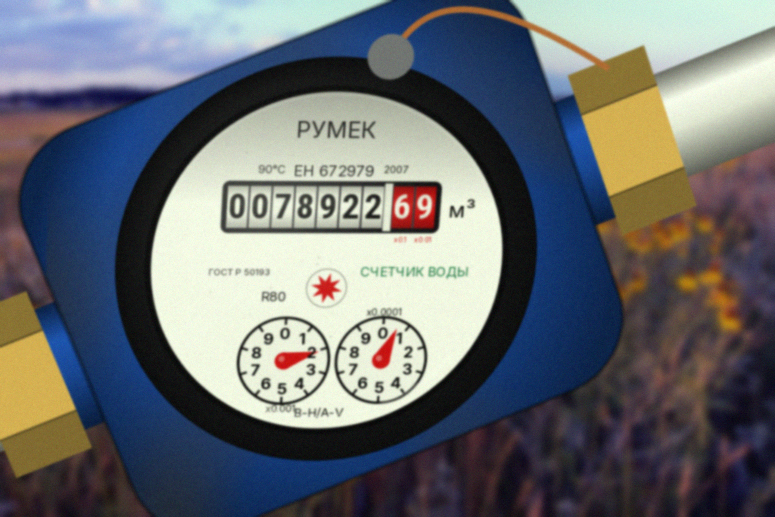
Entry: 78922.6920
